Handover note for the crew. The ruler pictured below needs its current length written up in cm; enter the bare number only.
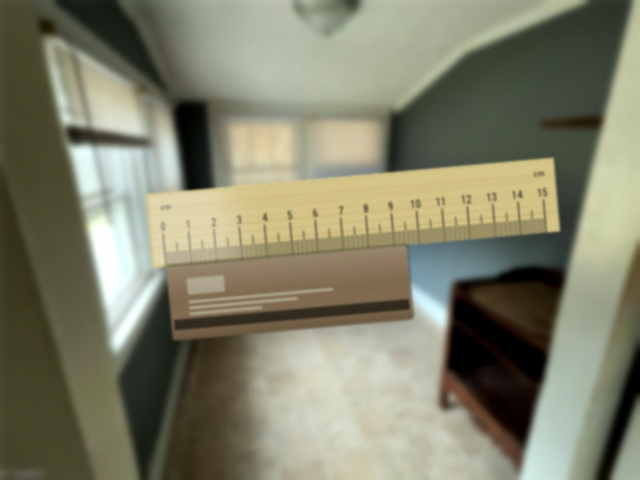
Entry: 9.5
